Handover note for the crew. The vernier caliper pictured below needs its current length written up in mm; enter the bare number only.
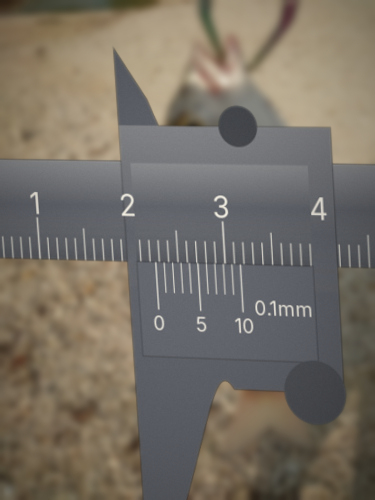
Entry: 22.6
